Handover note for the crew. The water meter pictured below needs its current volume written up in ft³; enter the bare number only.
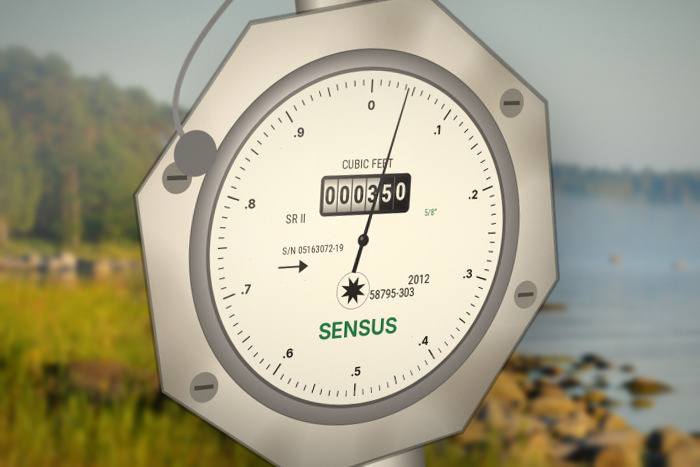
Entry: 350.04
